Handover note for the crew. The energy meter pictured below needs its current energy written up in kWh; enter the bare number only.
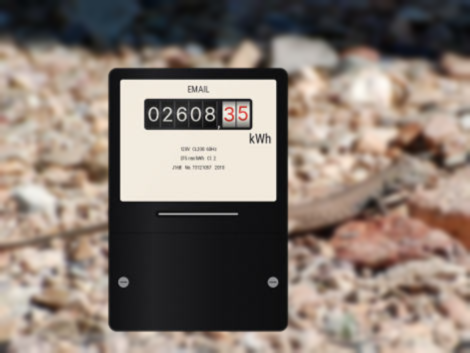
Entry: 2608.35
